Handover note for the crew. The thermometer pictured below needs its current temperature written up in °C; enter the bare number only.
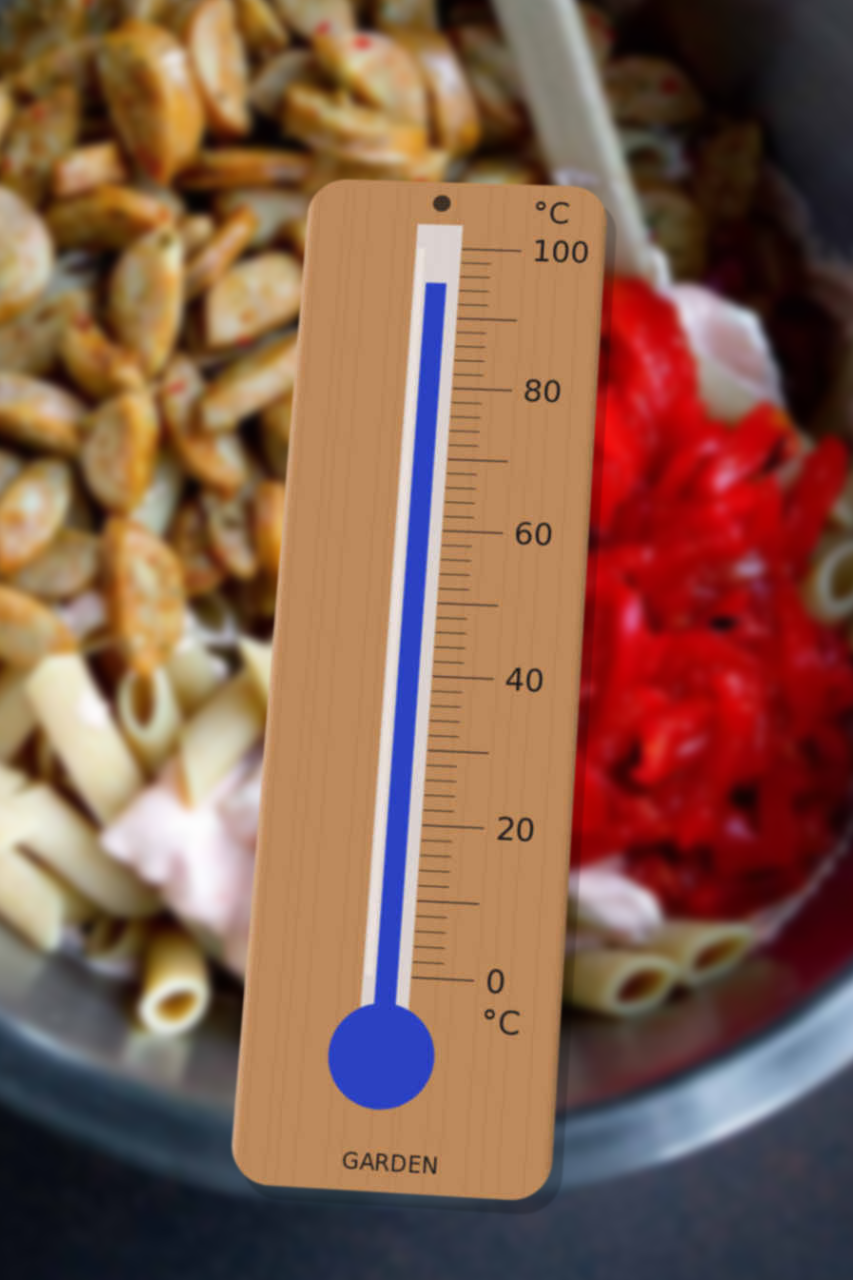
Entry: 95
